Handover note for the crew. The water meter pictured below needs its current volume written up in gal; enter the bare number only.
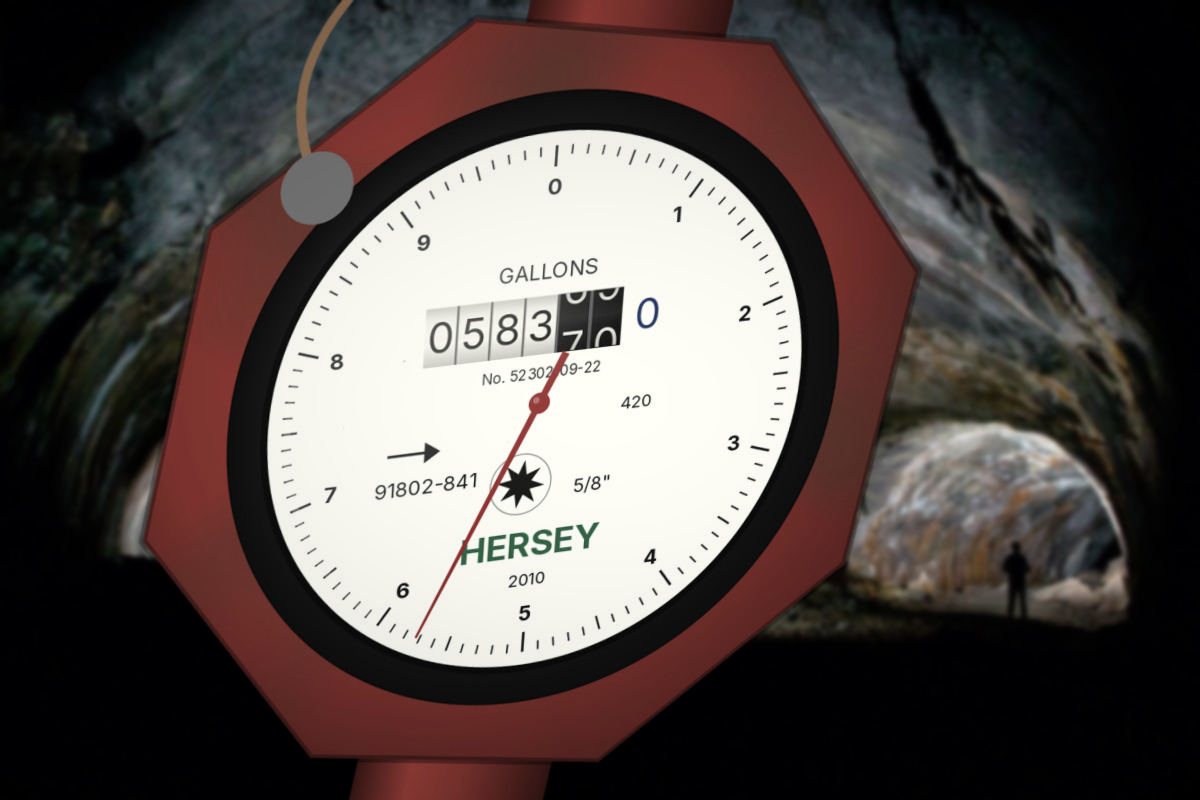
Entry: 583695.7
